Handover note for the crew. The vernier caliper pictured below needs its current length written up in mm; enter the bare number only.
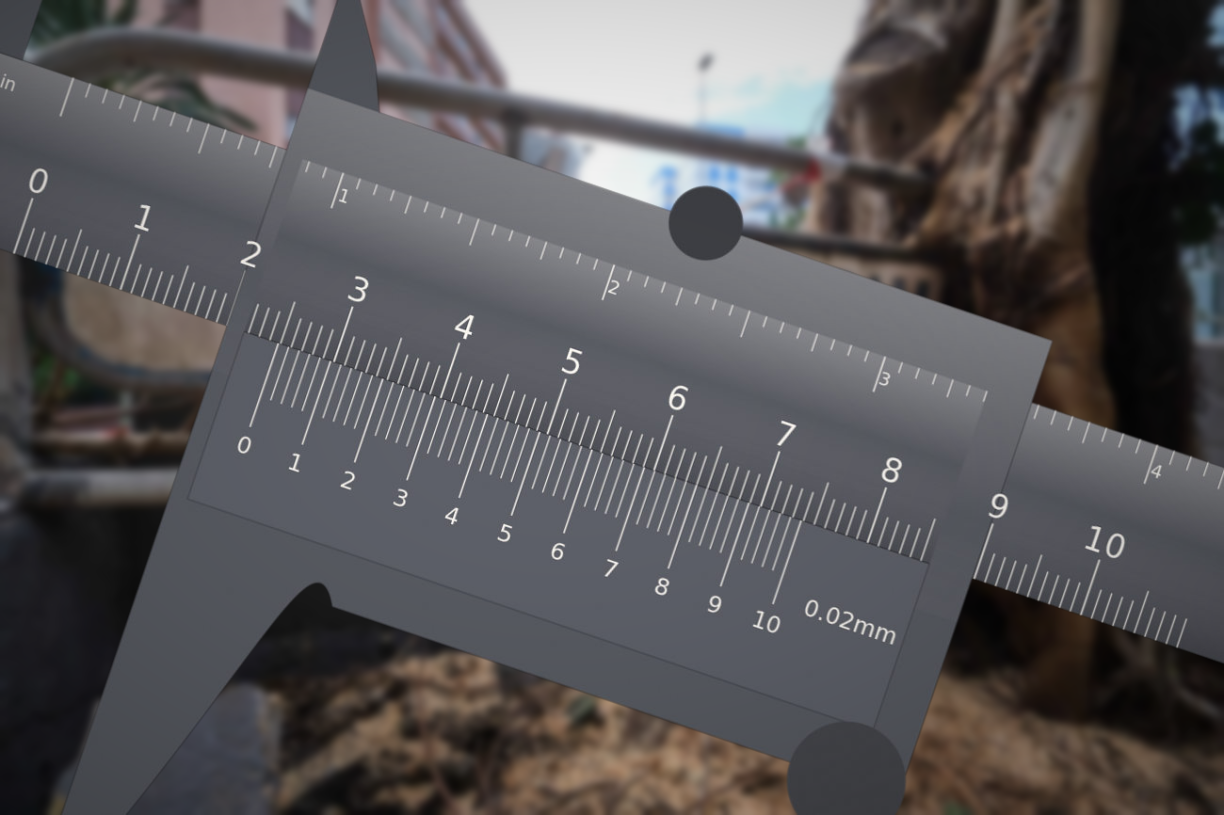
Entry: 24.8
